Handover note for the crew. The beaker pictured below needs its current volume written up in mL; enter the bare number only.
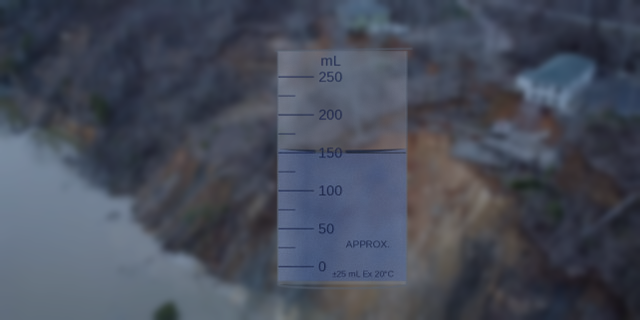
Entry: 150
